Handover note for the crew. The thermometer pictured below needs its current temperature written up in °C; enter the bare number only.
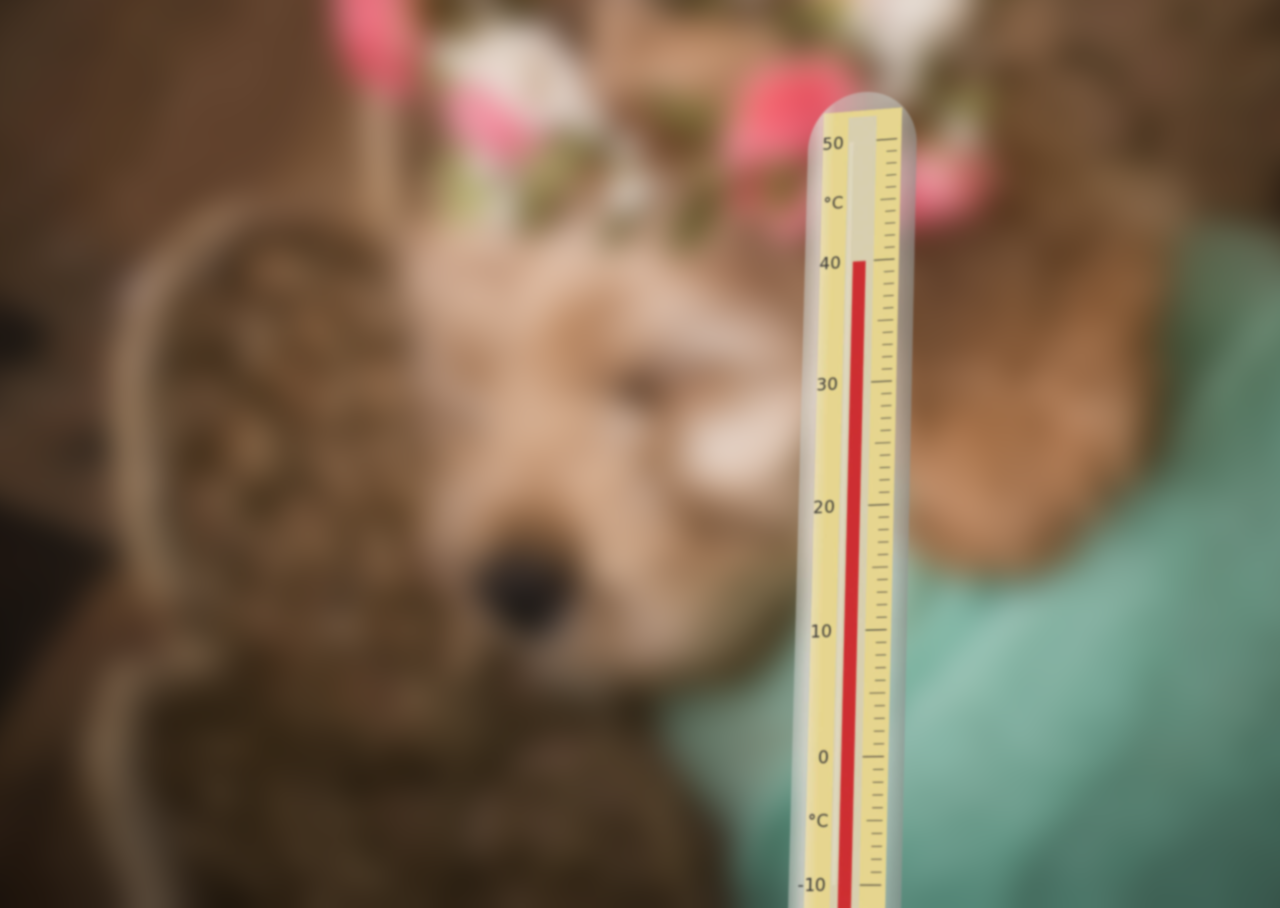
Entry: 40
